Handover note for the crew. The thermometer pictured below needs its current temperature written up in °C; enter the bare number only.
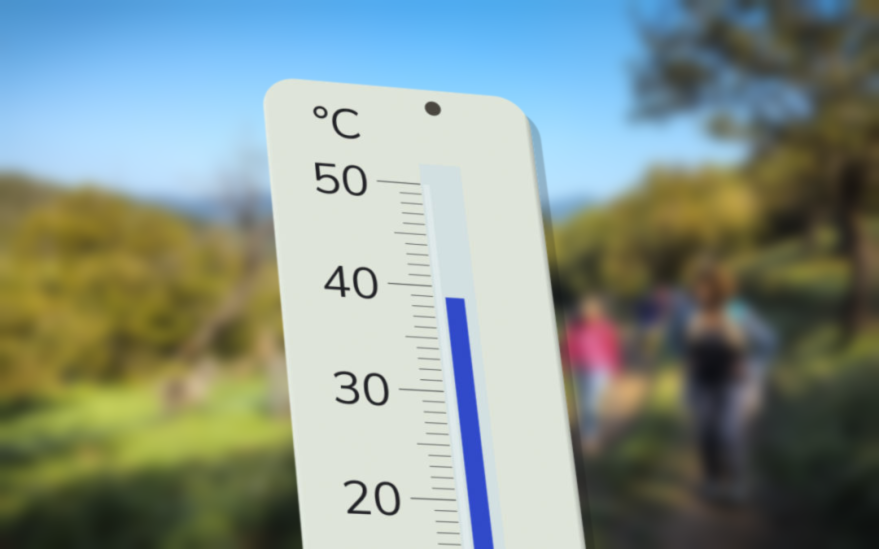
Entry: 39
